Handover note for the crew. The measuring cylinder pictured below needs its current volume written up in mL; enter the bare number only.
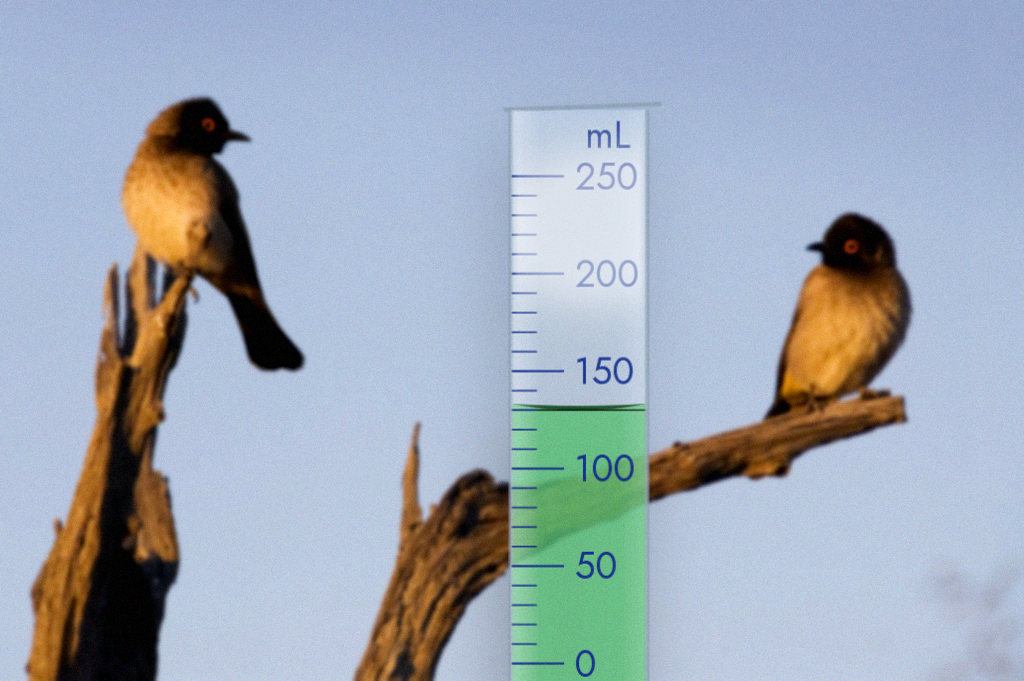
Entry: 130
